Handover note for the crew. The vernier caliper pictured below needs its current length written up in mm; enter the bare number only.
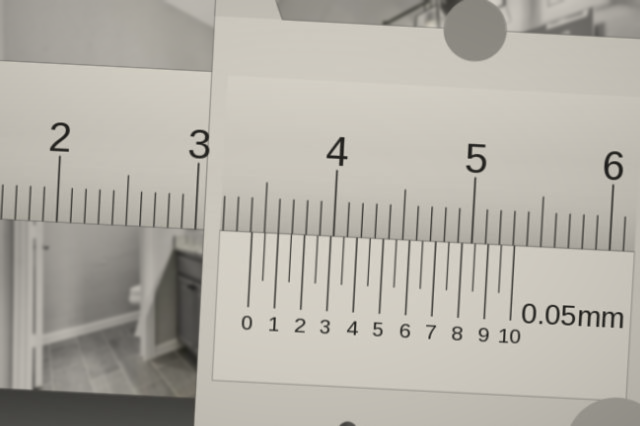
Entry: 34.1
